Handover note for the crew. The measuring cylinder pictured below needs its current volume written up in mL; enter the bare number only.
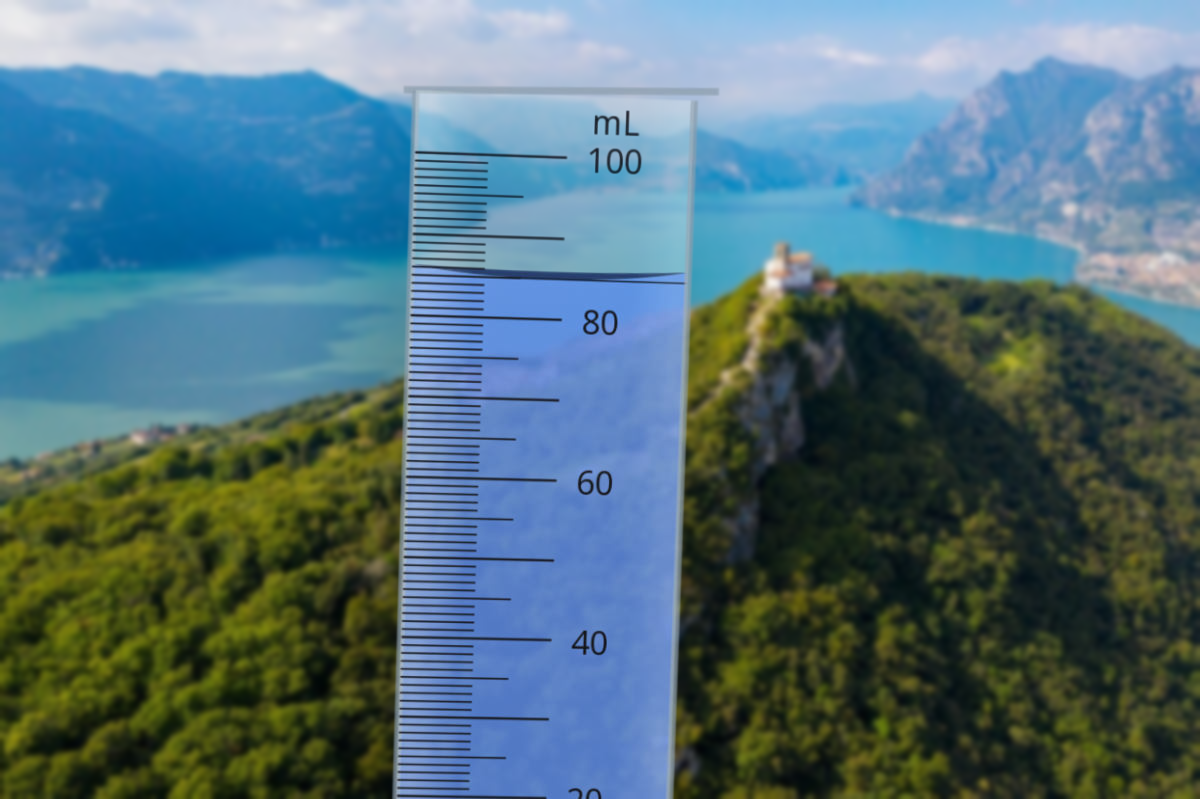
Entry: 85
